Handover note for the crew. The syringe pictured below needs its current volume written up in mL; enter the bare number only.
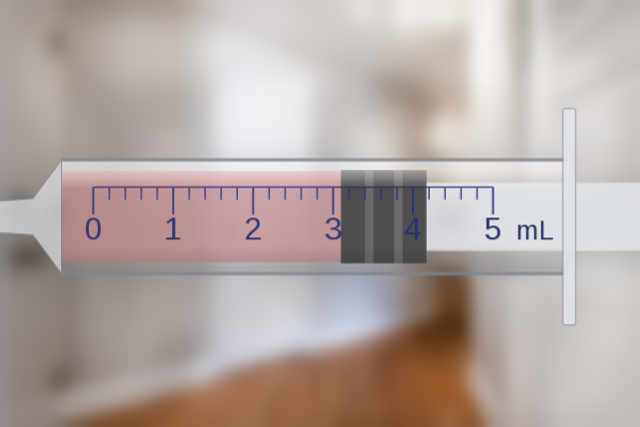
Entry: 3.1
